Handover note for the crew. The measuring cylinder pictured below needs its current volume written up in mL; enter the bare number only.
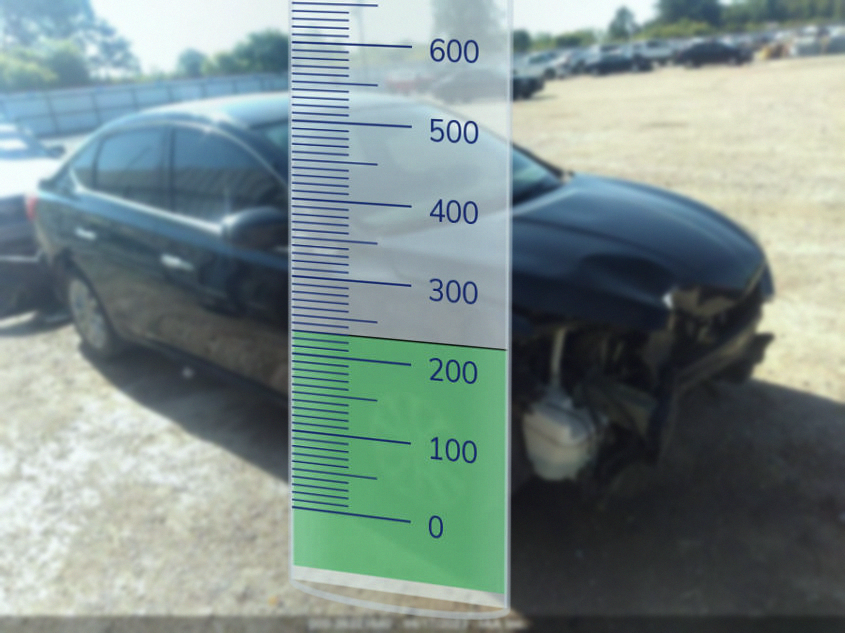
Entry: 230
